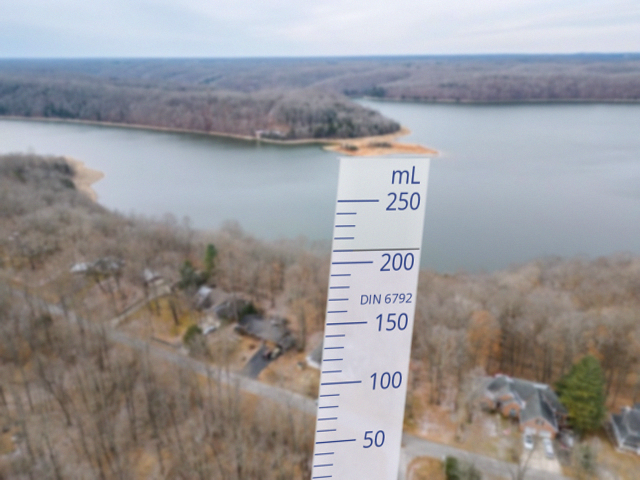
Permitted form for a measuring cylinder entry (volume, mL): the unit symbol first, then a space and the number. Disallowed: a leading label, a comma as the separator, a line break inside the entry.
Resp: mL 210
